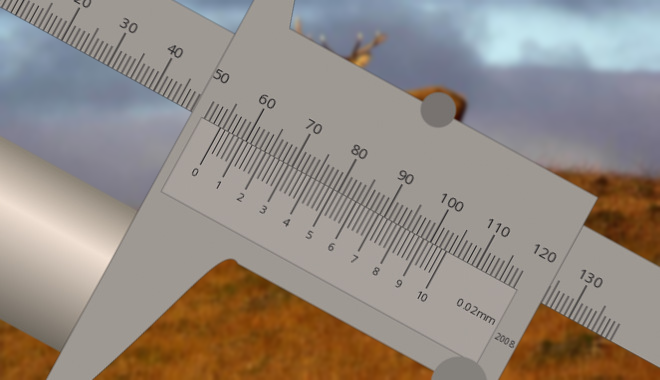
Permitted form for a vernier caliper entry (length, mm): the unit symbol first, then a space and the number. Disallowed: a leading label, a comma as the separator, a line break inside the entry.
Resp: mm 54.5
